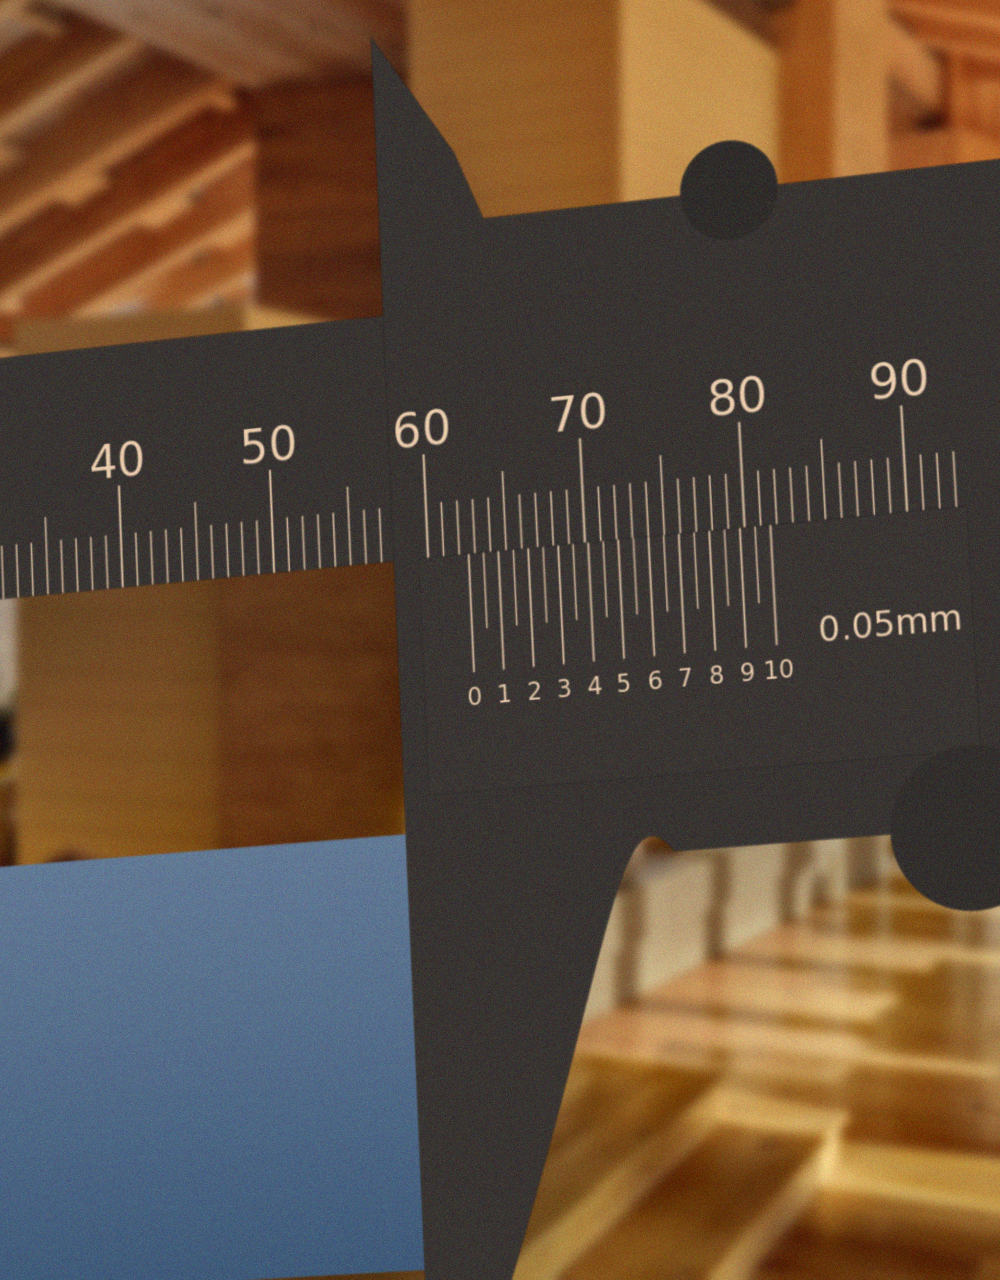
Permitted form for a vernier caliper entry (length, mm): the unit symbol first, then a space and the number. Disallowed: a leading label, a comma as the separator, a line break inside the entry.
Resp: mm 62.6
